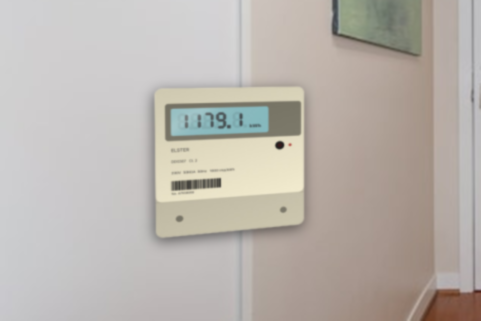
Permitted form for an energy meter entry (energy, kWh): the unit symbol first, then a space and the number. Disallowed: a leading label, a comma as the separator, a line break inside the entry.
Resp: kWh 1179.1
